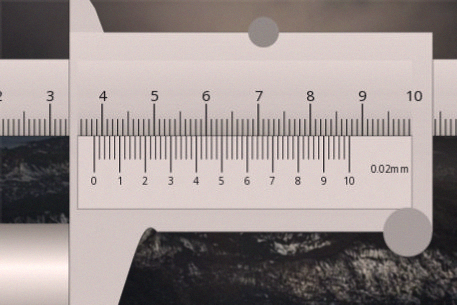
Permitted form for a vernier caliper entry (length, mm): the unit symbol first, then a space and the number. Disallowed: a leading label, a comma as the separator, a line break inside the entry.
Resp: mm 38.5
